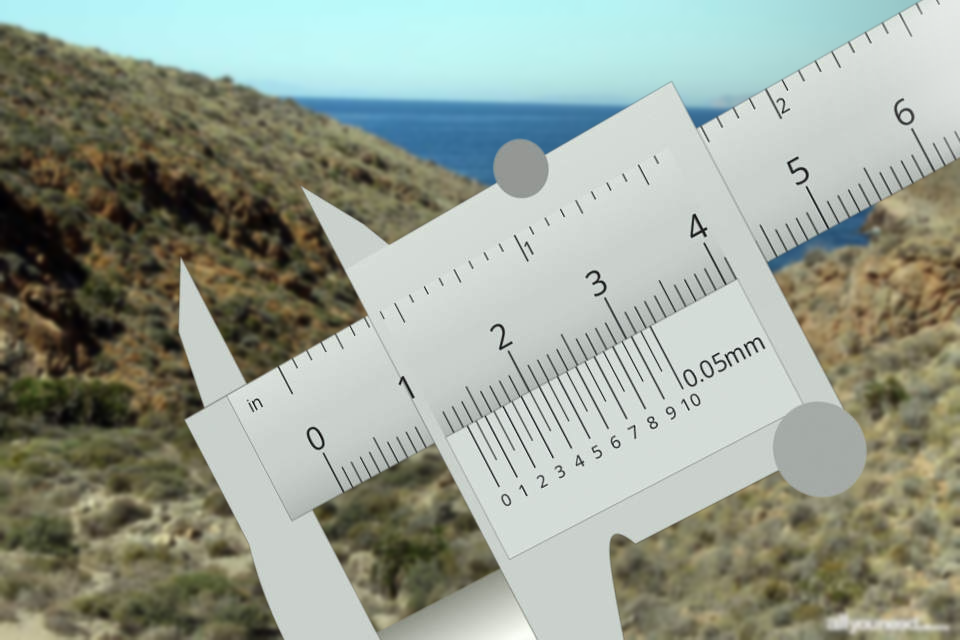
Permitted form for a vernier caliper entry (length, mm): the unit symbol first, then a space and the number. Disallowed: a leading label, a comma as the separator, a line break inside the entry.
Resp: mm 13.4
